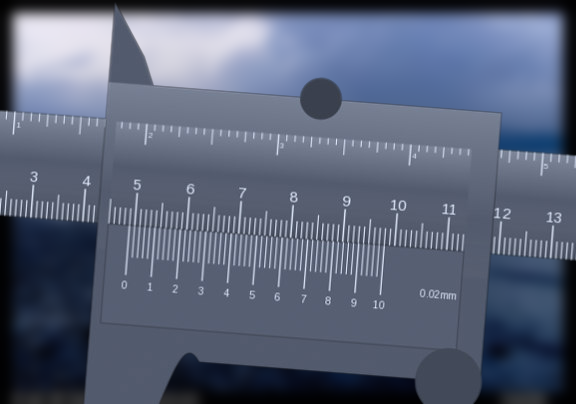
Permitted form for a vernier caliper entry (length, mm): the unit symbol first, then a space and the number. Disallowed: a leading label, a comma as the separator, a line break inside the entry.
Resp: mm 49.0
